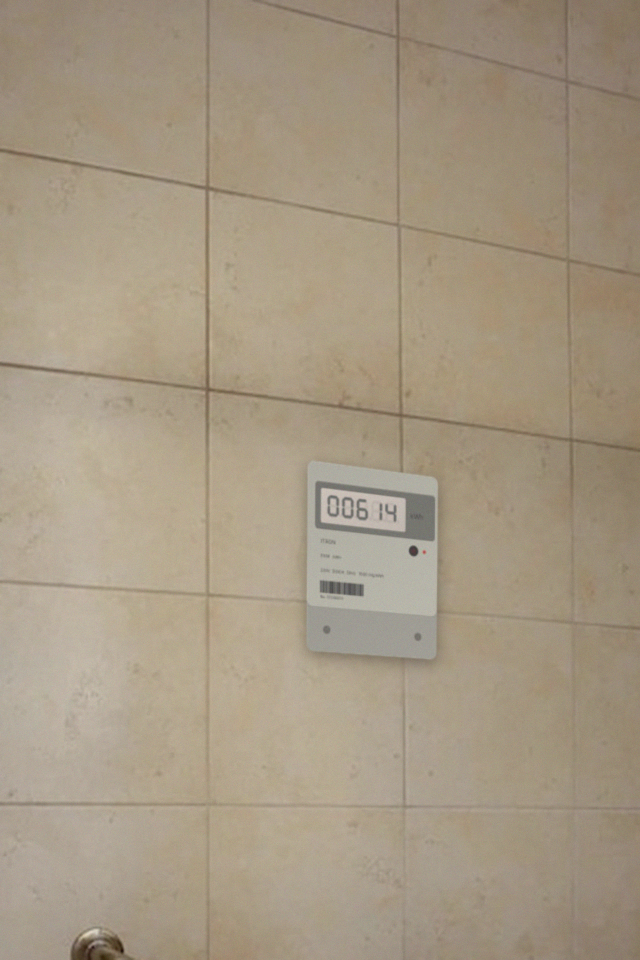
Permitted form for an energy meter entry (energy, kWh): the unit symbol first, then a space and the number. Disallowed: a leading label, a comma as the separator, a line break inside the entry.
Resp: kWh 614
